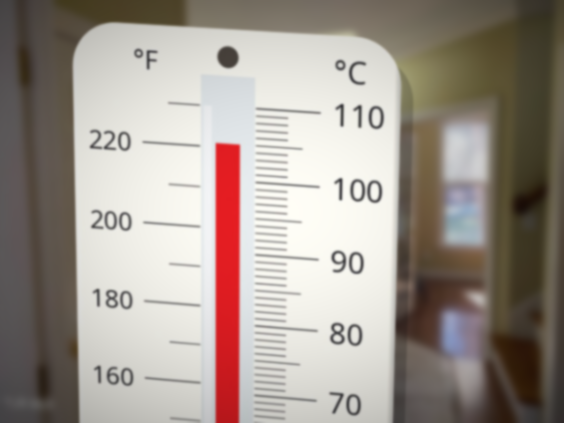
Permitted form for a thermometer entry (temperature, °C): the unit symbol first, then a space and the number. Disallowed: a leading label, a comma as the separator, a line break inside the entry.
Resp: °C 105
